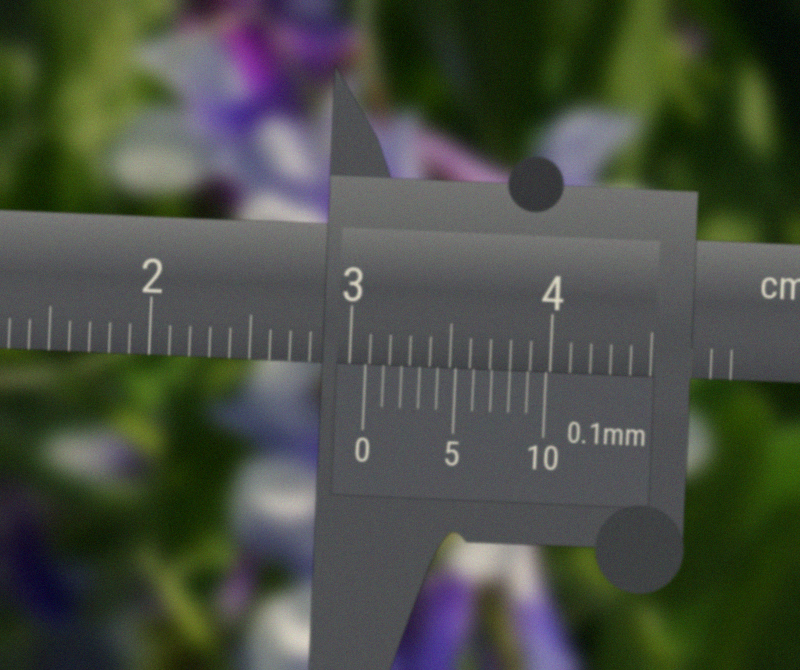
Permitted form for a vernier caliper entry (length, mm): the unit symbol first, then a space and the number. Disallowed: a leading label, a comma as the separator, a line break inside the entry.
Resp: mm 30.8
